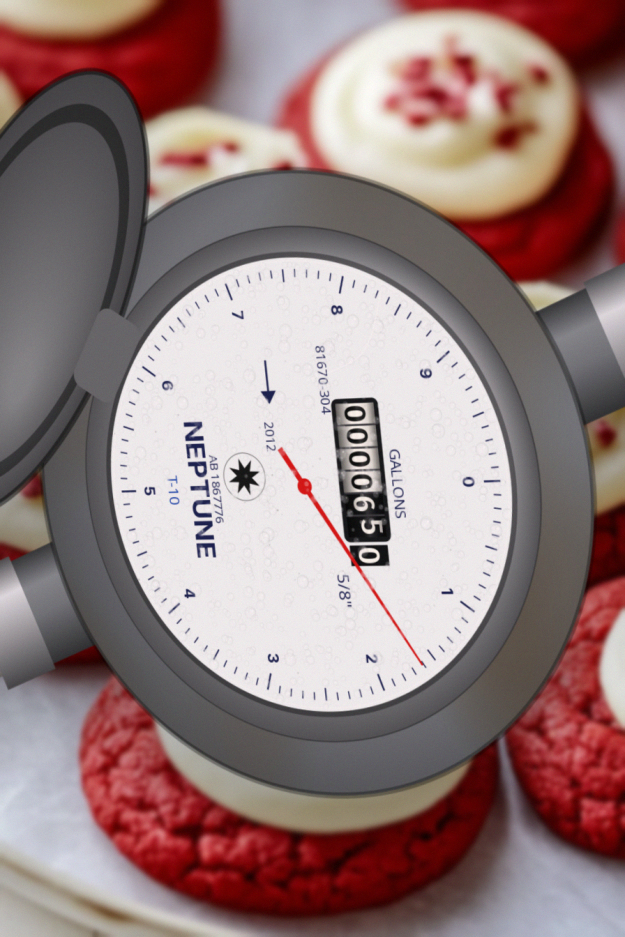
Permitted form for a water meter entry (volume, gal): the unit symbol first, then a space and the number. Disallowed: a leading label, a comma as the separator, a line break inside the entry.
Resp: gal 651.6
